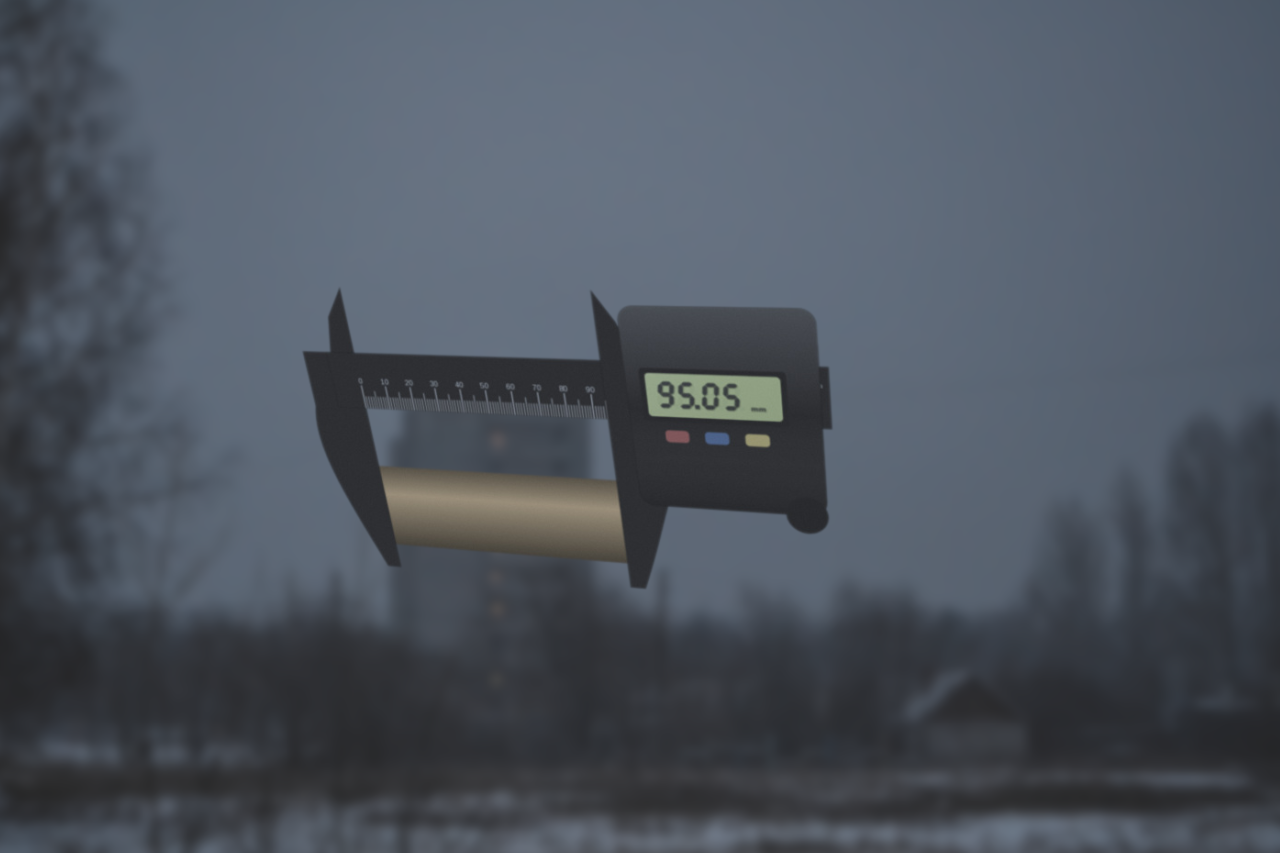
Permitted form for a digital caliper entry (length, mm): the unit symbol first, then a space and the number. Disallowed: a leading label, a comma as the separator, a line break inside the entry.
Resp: mm 95.05
